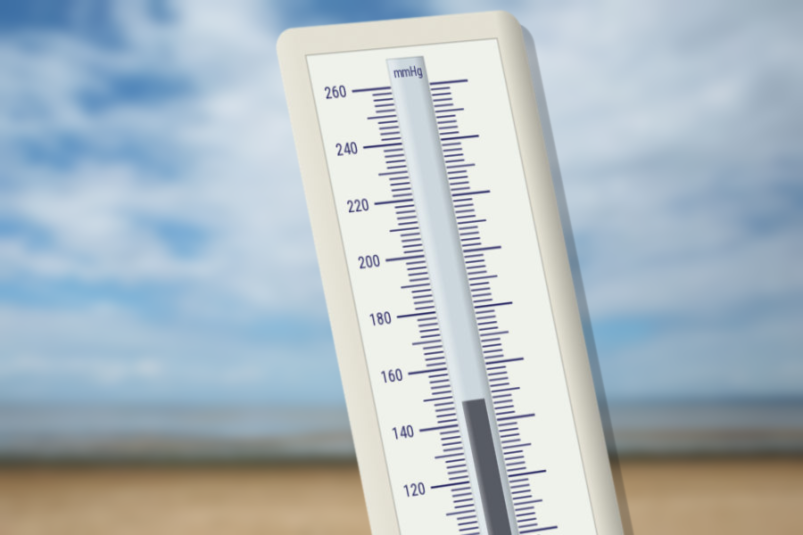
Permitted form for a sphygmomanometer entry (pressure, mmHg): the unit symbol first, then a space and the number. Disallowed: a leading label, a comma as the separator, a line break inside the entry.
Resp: mmHg 148
